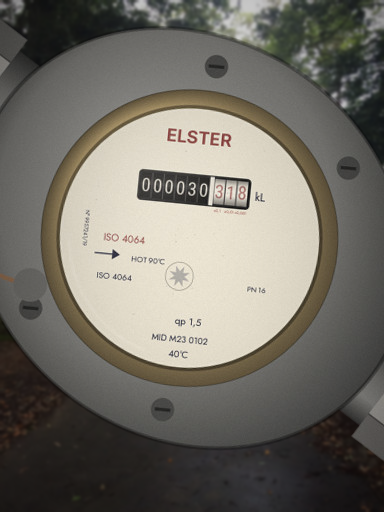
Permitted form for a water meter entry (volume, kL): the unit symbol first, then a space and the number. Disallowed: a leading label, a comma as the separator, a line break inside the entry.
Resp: kL 30.318
